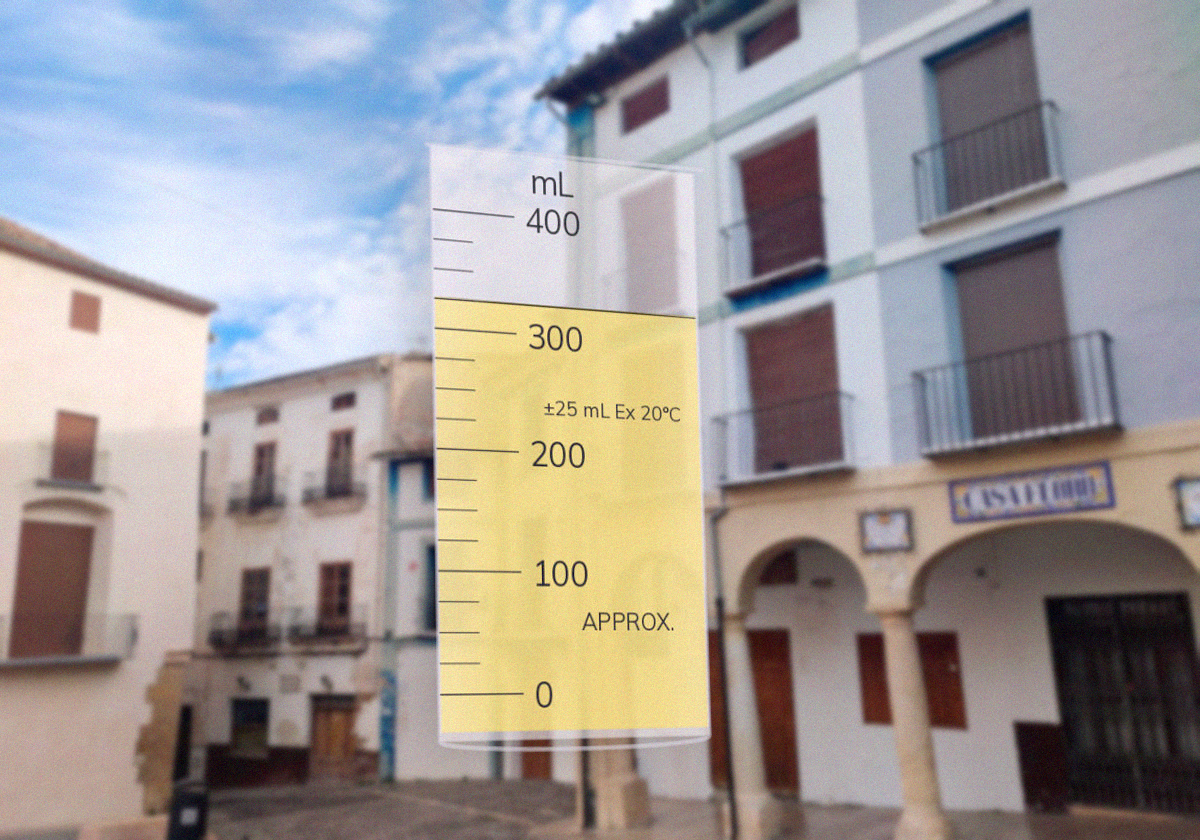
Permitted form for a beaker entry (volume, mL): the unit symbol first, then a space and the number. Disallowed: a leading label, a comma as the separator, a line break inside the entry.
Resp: mL 325
